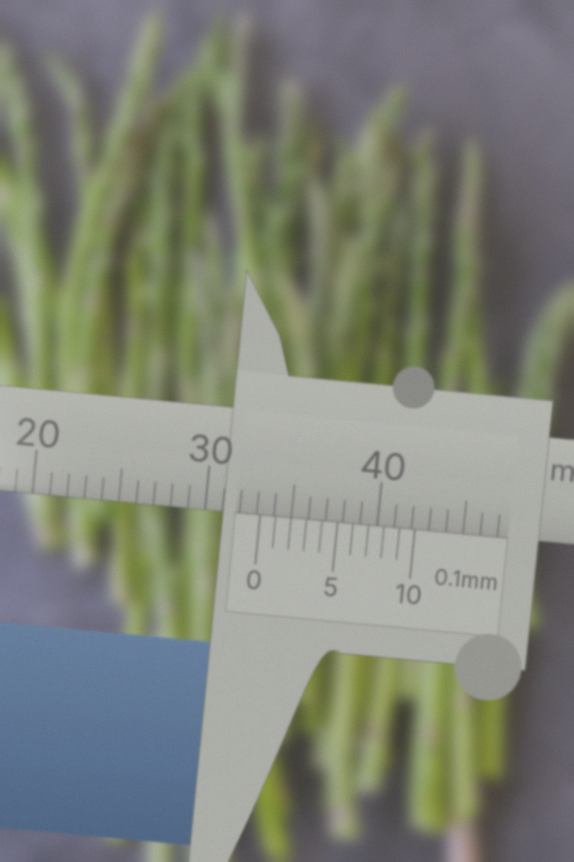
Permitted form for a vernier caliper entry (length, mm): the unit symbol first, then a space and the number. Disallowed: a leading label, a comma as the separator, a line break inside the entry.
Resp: mm 33.2
